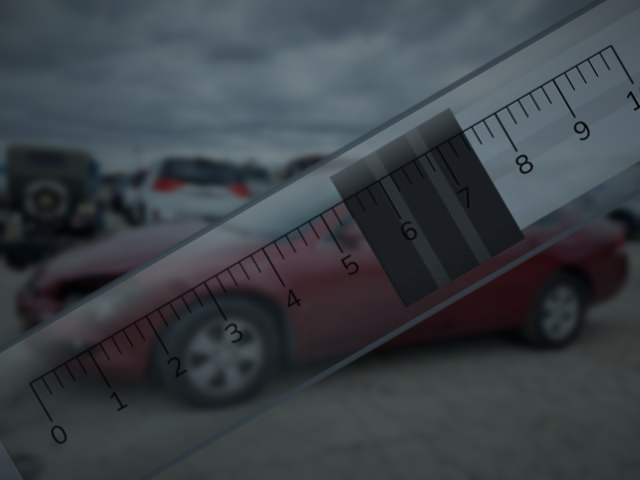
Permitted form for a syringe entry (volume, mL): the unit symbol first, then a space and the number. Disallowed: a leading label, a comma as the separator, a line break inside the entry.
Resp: mL 5.4
